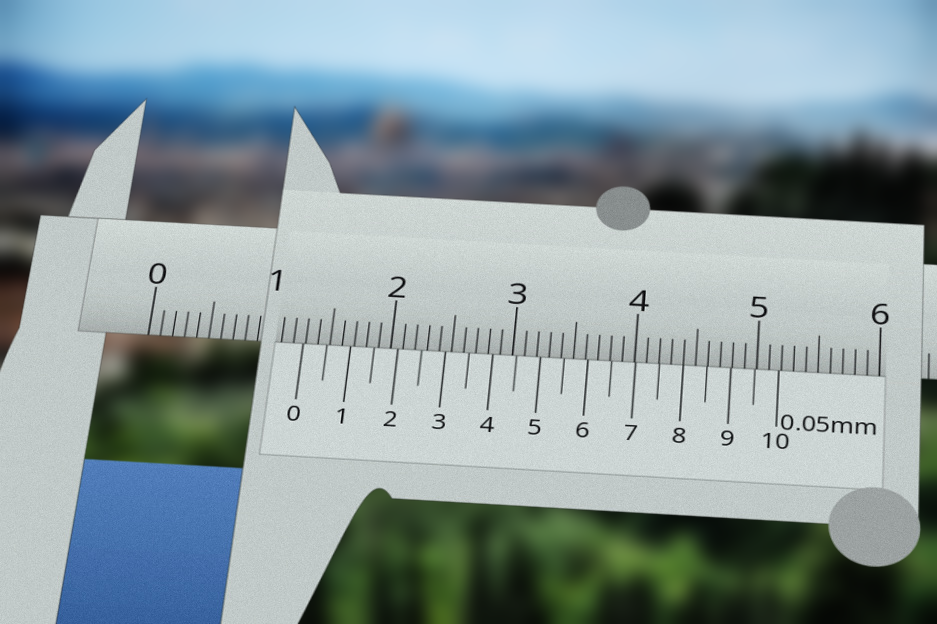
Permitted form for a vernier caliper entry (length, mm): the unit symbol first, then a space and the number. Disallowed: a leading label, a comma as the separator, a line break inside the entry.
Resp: mm 12.8
